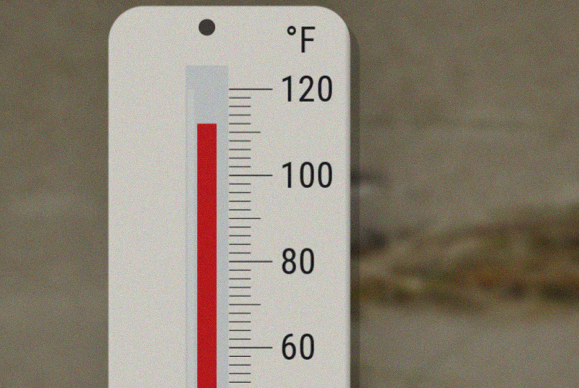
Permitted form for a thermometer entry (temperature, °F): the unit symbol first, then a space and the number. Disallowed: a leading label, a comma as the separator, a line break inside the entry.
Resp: °F 112
